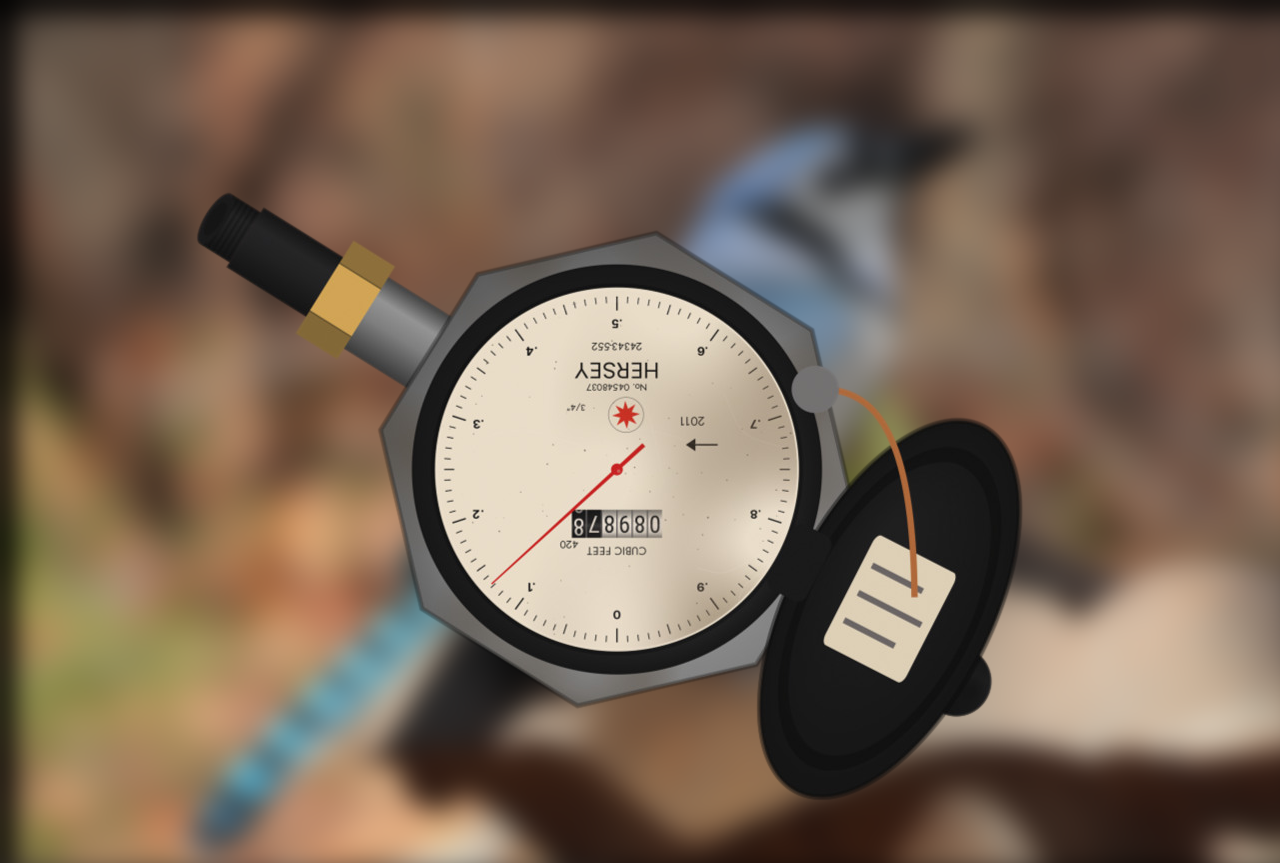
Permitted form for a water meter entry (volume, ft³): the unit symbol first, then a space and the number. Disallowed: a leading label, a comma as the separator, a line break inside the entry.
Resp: ft³ 89878.13
